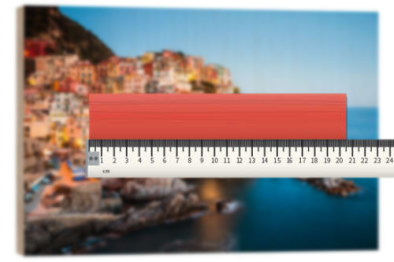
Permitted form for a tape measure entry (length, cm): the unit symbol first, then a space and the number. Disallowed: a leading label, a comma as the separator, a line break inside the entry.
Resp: cm 20.5
